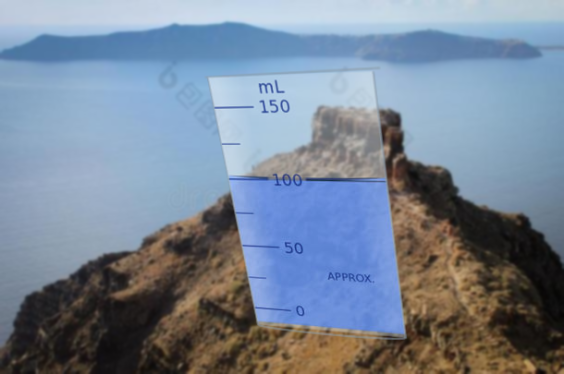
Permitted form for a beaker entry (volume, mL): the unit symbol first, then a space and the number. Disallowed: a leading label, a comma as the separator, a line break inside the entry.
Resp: mL 100
